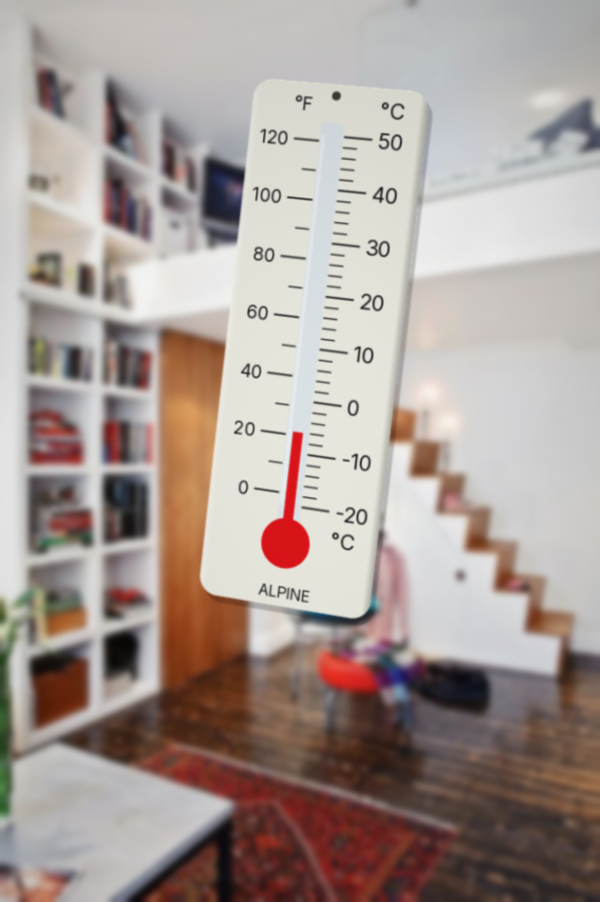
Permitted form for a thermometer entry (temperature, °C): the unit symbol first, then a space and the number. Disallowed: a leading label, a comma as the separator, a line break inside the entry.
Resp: °C -6
